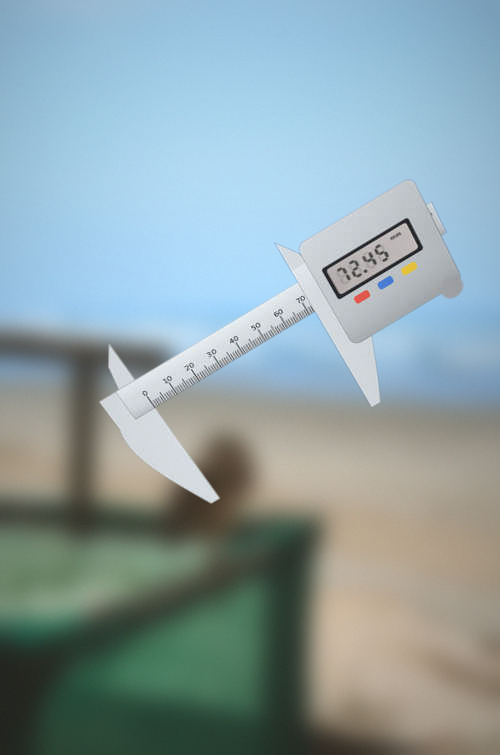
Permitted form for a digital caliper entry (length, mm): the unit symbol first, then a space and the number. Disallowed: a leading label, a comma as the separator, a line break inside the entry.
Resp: mm 72.45
